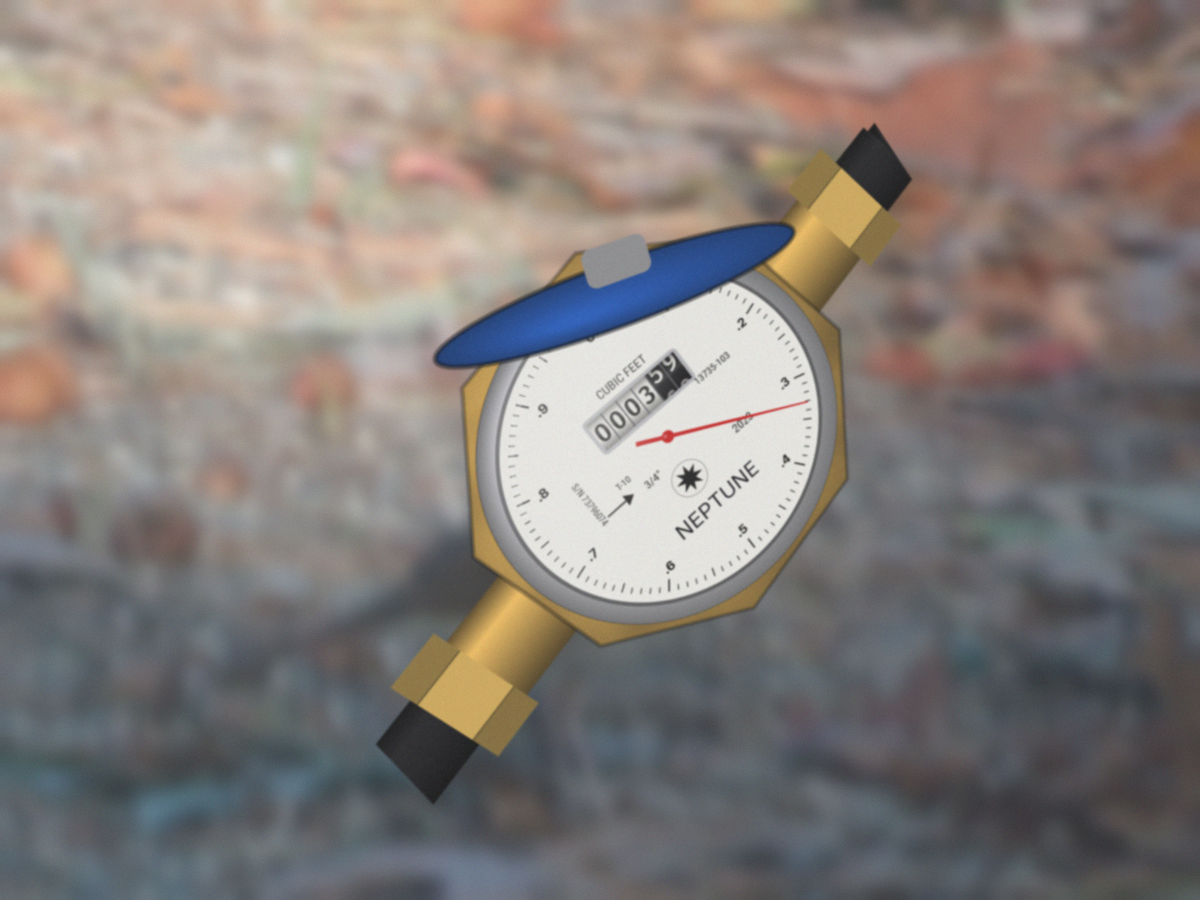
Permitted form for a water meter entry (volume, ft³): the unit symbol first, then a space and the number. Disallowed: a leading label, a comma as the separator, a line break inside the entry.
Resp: ft³ 359.33
